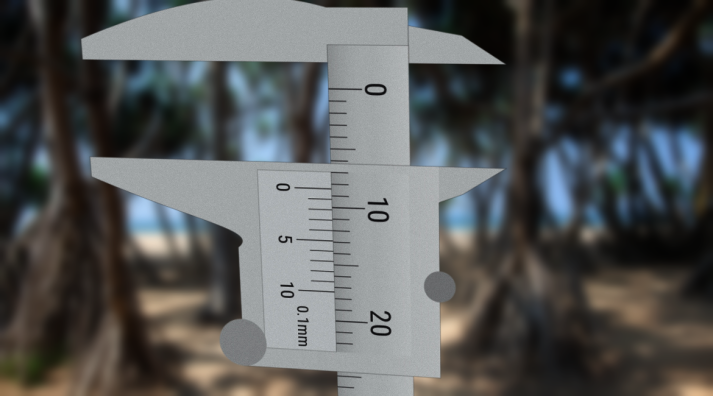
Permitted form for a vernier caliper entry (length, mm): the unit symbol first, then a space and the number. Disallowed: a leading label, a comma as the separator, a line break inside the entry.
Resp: mm 8.4
